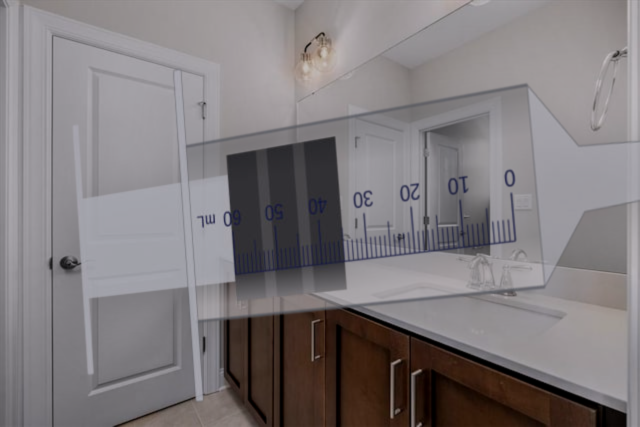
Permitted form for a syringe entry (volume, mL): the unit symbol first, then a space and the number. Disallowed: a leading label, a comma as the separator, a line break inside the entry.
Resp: mL 35
